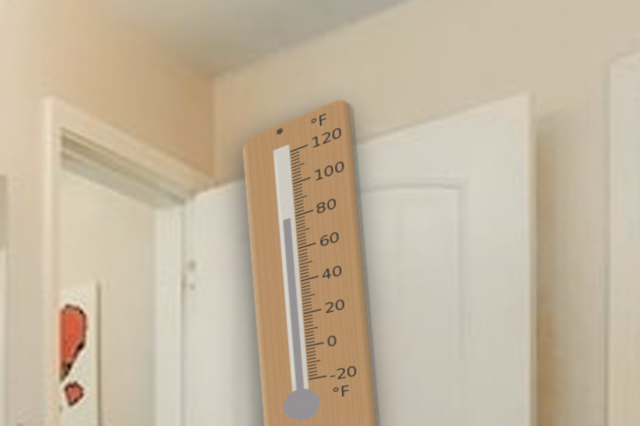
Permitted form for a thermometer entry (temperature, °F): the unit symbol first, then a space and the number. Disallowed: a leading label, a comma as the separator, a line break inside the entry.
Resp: °F 80
